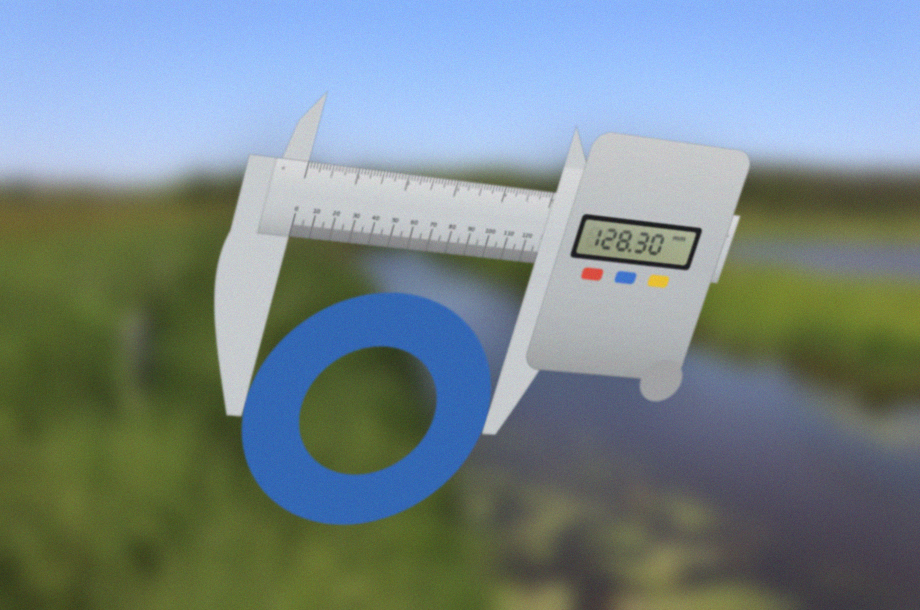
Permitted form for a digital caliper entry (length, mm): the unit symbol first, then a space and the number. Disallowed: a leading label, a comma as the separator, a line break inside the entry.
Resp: mm 128.30
